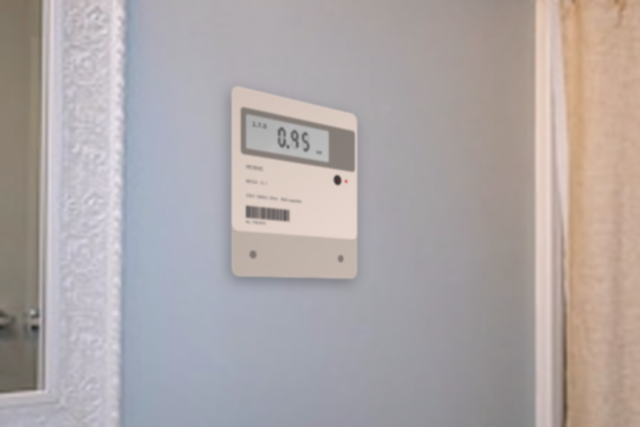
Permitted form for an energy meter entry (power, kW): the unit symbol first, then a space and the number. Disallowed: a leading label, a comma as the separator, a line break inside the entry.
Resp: kW 0.95
